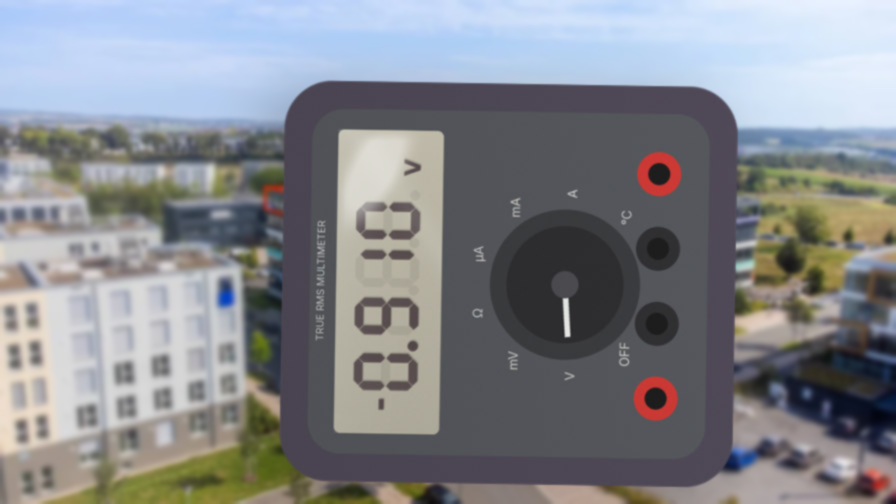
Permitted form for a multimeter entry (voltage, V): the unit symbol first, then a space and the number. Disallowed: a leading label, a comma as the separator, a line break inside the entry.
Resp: V -0.910
